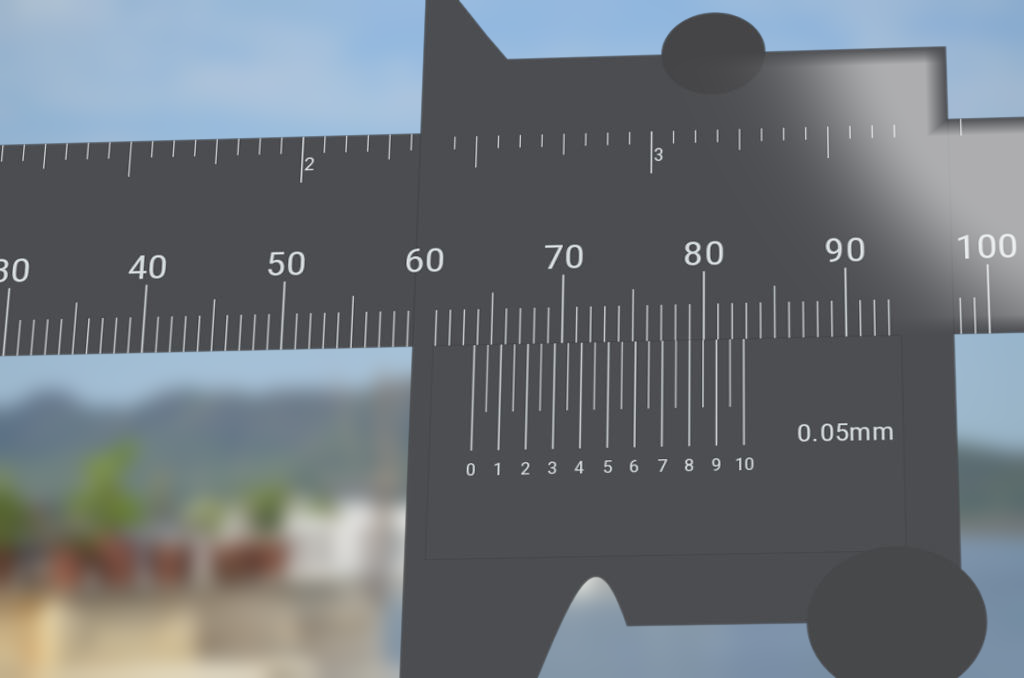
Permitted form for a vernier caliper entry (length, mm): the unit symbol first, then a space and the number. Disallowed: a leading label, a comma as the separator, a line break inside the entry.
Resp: mm 63.8
